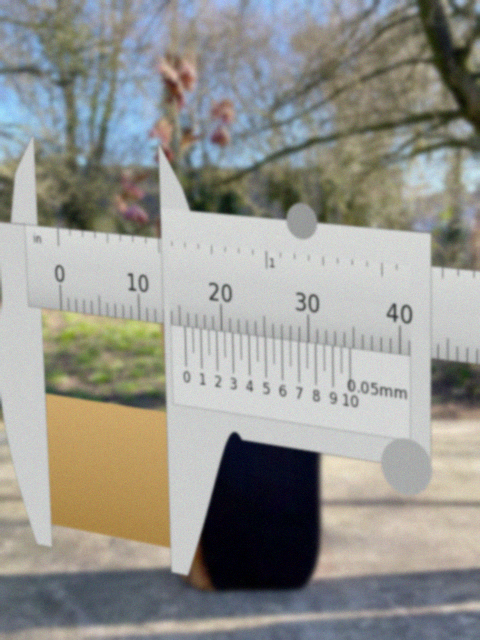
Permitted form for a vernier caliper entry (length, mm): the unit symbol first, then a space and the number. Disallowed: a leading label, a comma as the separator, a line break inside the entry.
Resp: mm 15.6
